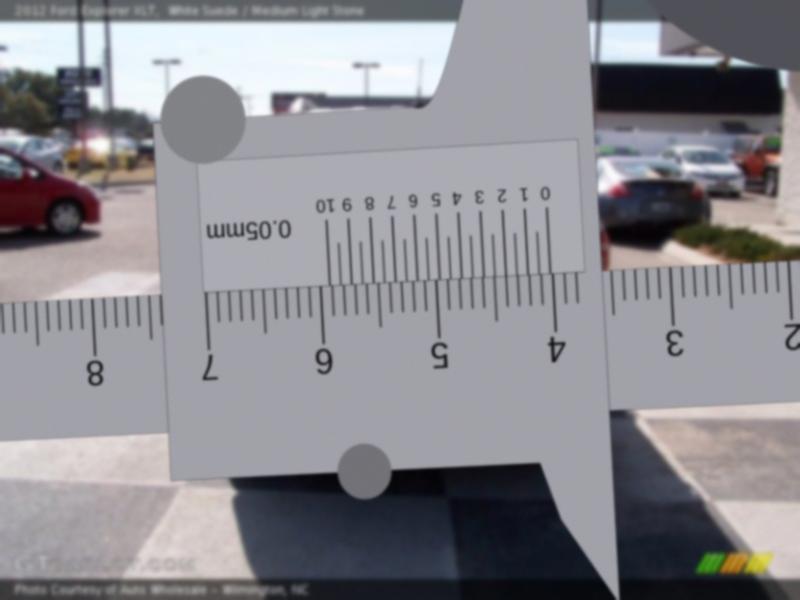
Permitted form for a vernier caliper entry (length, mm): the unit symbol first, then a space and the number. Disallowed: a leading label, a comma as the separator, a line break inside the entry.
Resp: mm 40.2
